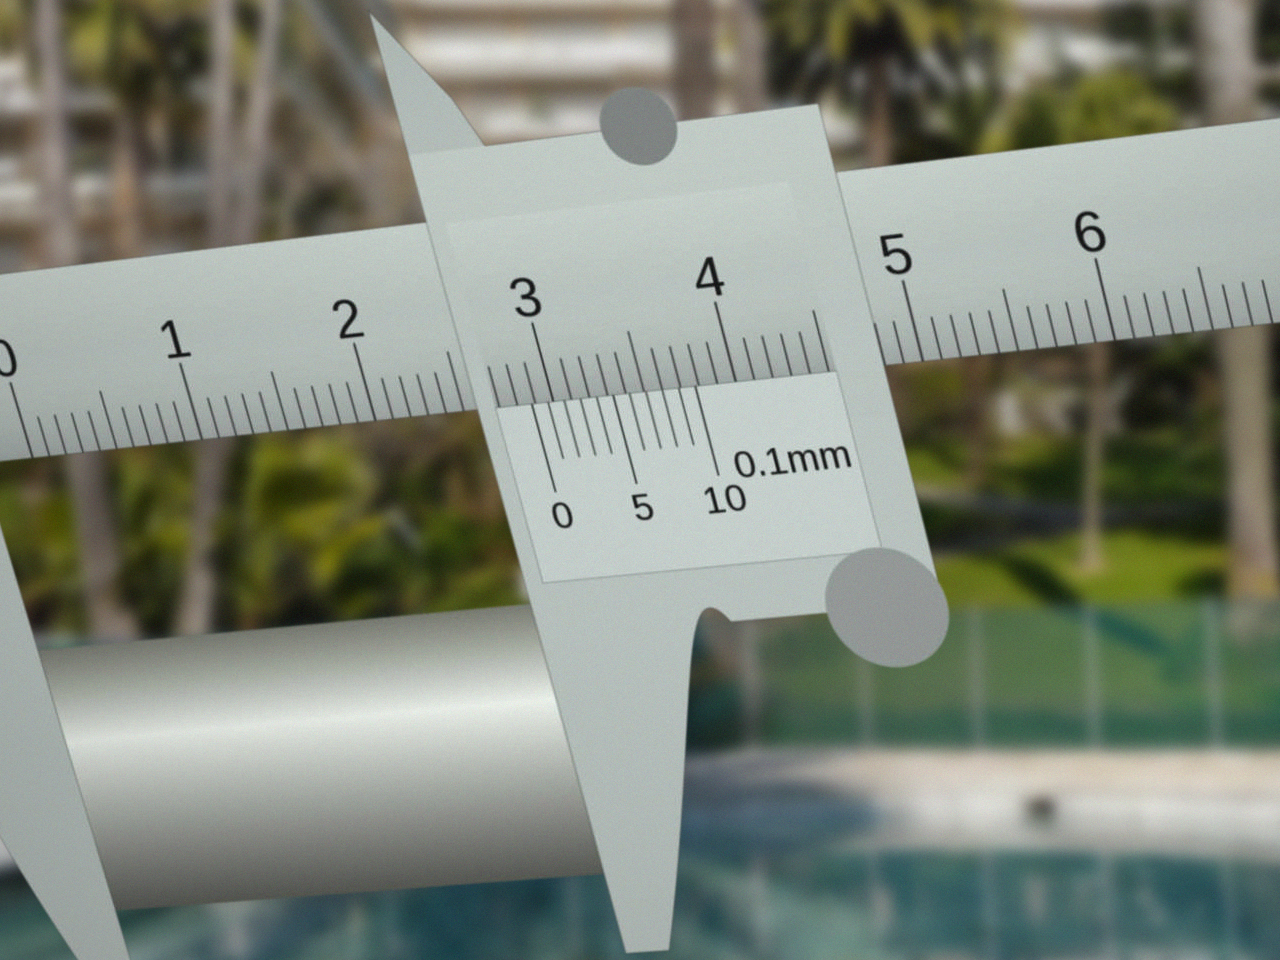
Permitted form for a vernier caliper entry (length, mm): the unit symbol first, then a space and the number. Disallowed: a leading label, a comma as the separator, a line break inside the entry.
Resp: mm 28.8
